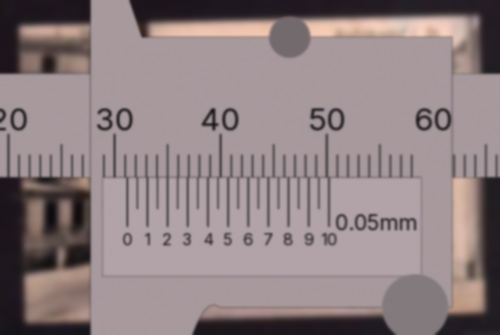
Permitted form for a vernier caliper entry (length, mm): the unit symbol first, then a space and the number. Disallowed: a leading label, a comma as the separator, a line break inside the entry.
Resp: mm 31.2
